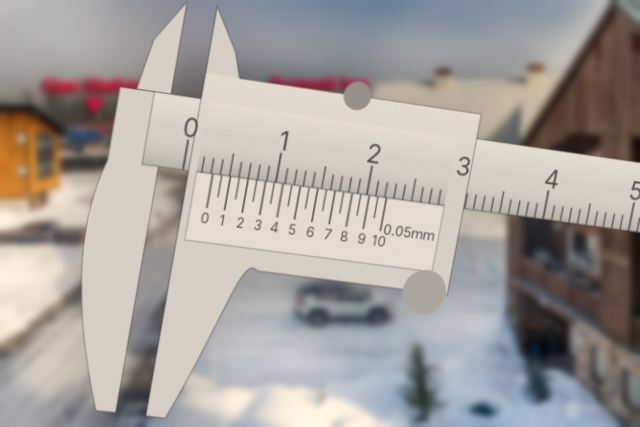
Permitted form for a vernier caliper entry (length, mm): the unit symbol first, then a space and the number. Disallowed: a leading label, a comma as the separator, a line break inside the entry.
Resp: mm 3.2
